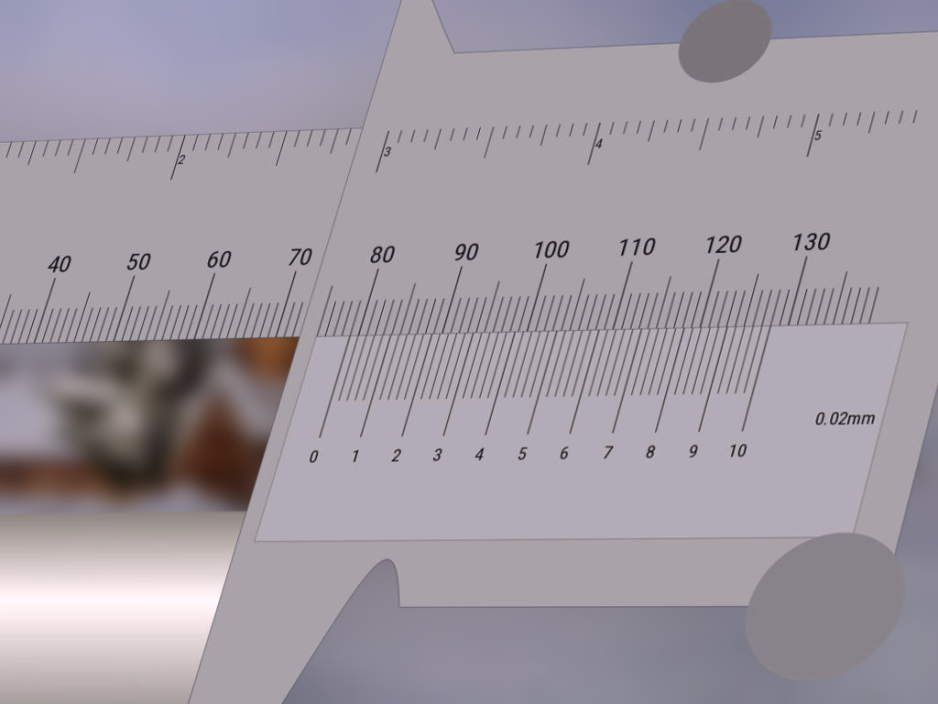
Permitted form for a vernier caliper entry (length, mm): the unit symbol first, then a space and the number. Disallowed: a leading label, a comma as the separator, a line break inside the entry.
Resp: mm 79.0
